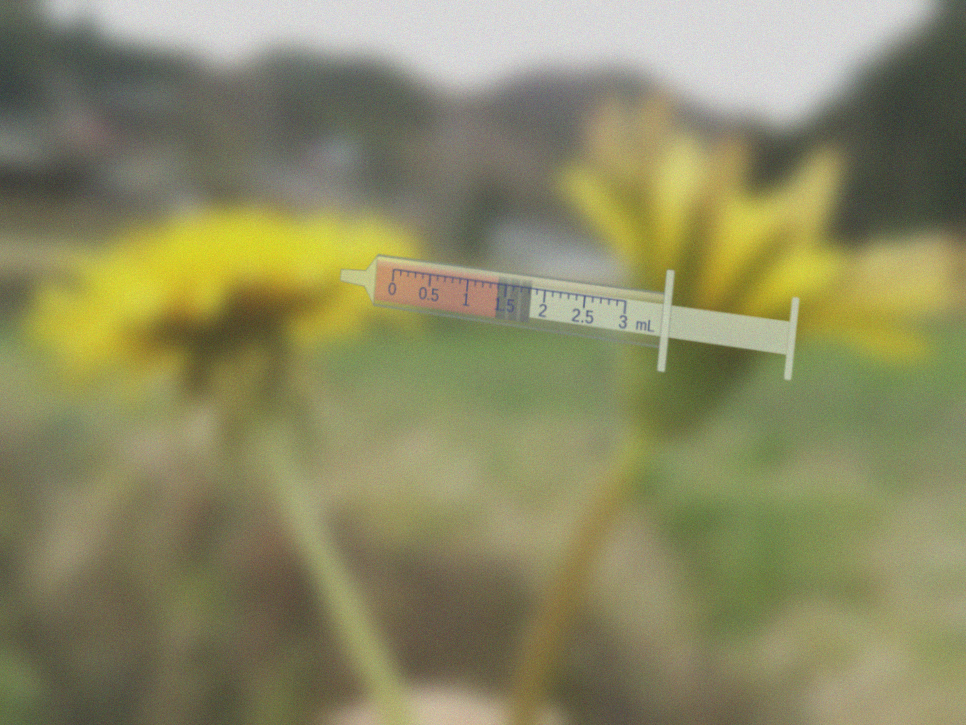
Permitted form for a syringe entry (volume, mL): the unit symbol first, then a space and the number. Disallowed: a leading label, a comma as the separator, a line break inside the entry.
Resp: mL 1.4
